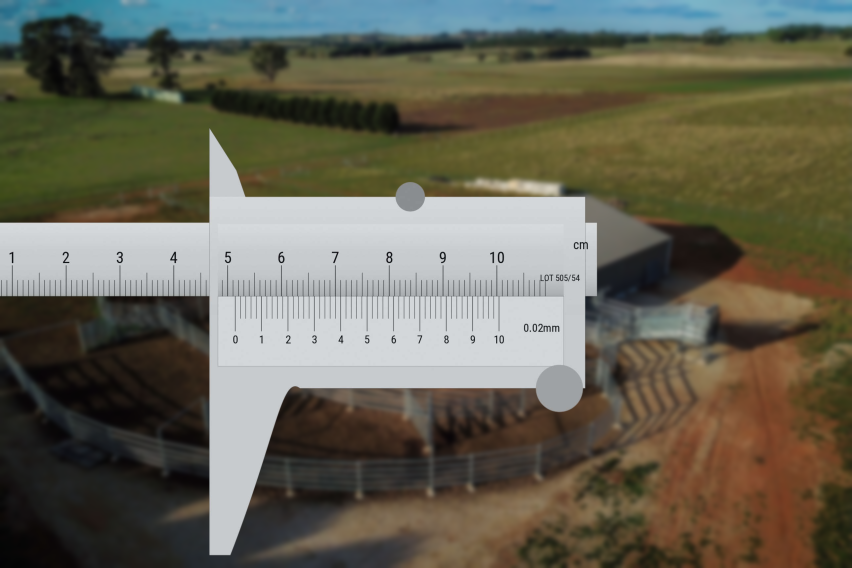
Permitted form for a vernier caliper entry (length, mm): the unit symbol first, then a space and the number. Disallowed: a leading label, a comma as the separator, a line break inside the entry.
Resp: mm 51.4
